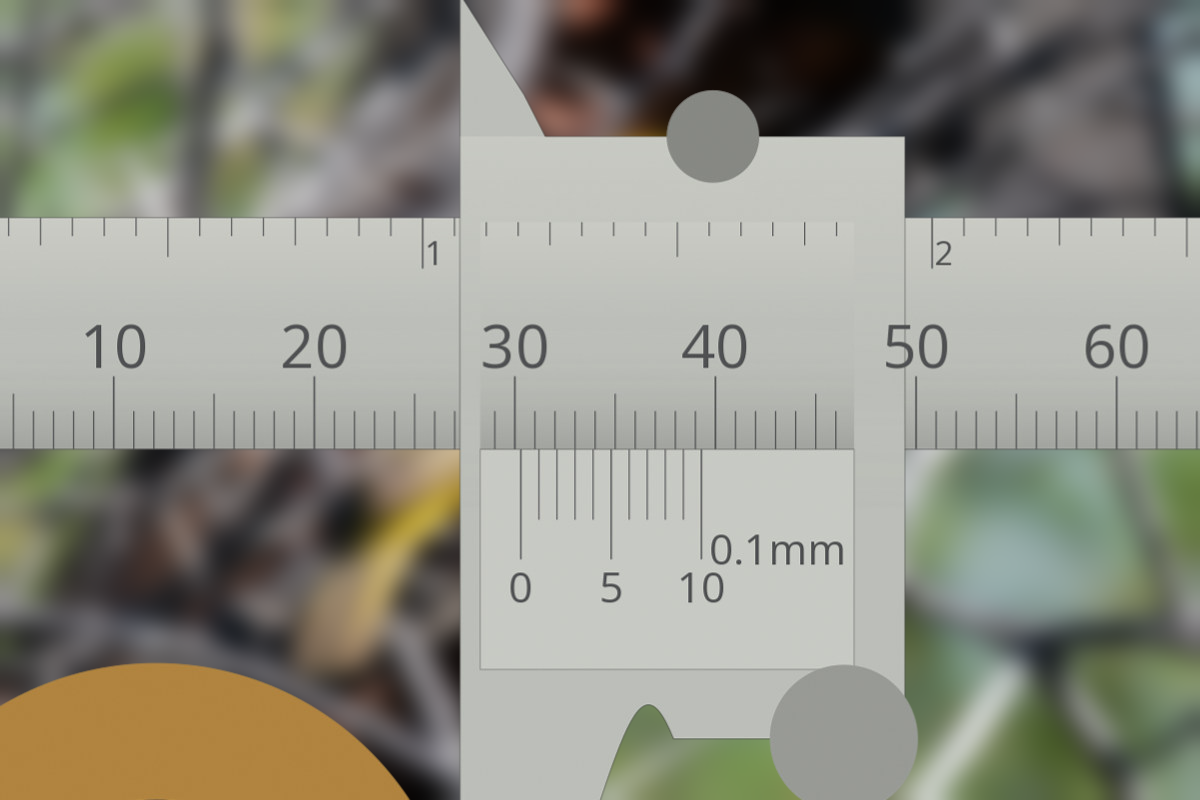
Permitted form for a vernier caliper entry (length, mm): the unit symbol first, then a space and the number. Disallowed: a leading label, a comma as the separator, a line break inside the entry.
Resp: mm 30.3
